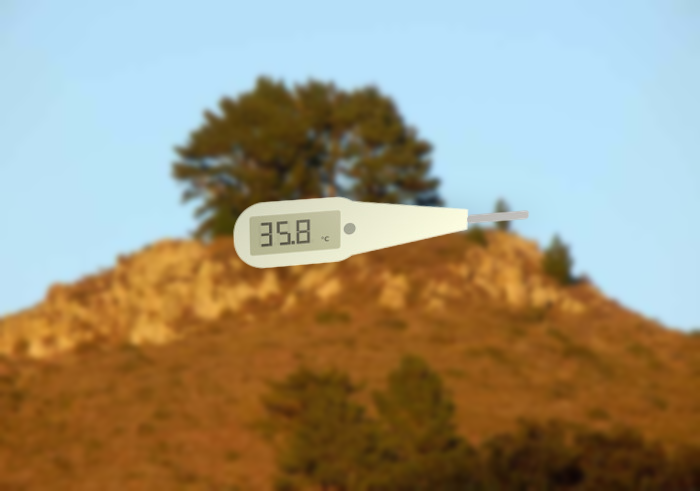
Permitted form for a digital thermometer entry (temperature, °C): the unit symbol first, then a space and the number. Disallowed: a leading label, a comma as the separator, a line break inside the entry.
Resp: °C 35.8
